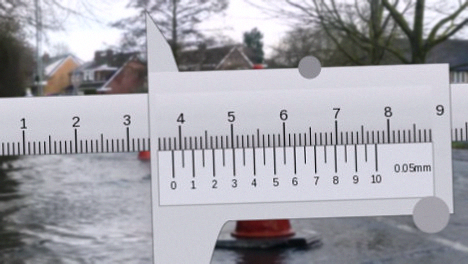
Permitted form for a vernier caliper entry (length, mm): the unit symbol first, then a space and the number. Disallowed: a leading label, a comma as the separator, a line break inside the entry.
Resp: mm 38.5
